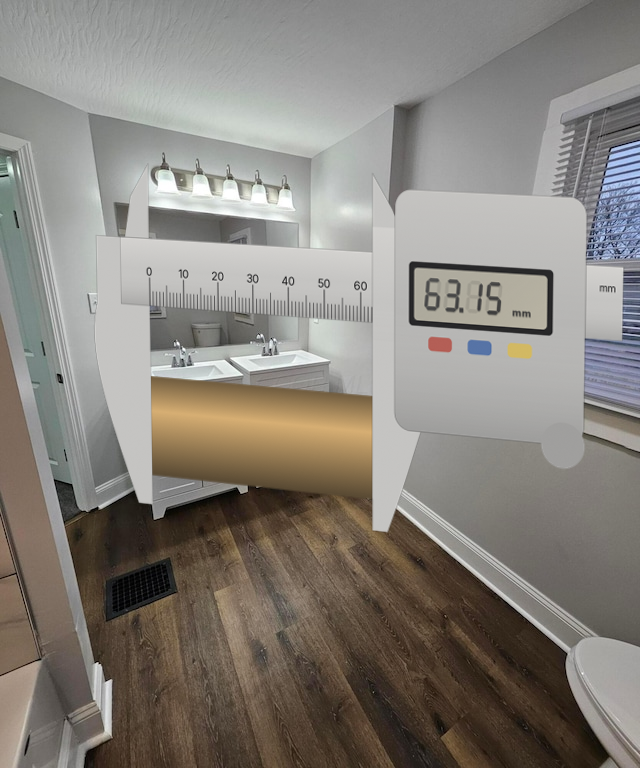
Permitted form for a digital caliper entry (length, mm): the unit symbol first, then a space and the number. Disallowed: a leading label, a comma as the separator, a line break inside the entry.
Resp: mm 63.15
